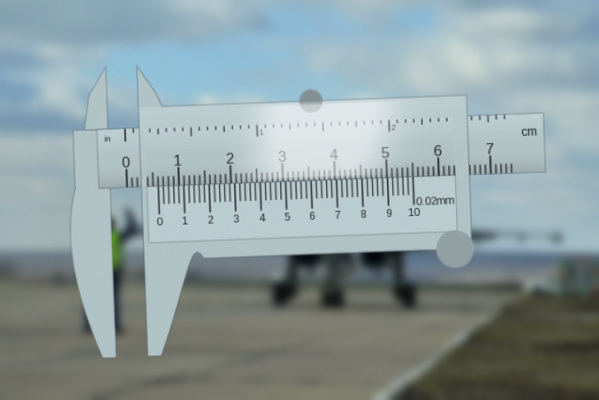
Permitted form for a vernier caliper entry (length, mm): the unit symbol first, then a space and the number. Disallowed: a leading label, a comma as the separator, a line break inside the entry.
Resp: mm 6.0
